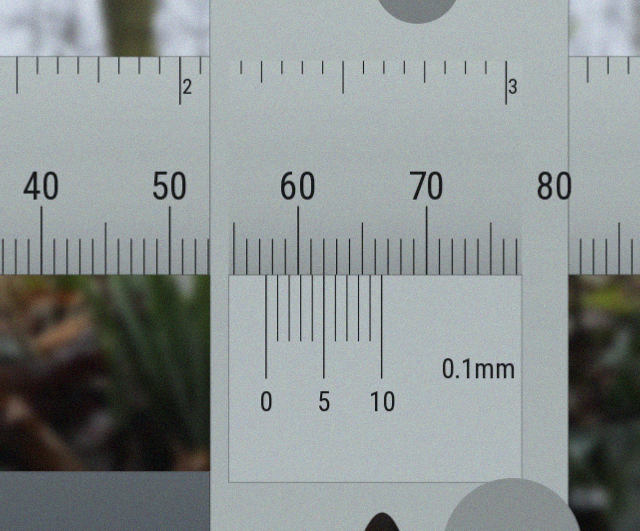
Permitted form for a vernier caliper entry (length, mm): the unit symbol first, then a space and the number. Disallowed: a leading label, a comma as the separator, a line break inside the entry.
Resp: mm 57.5
